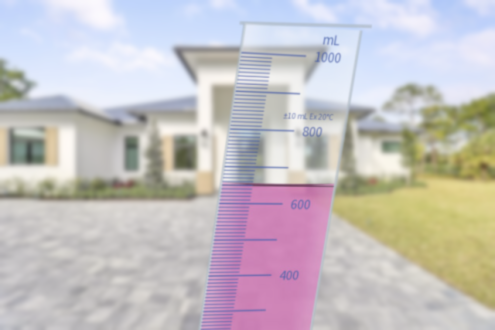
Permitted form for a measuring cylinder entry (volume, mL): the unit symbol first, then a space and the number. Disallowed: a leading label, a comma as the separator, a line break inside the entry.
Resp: mL 650
